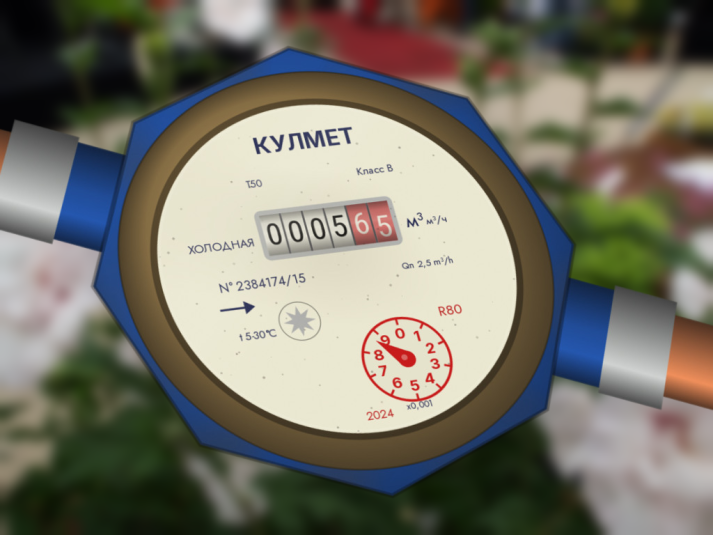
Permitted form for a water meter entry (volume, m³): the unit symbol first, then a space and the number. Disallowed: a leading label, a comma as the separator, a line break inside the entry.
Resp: m³ 5.648
